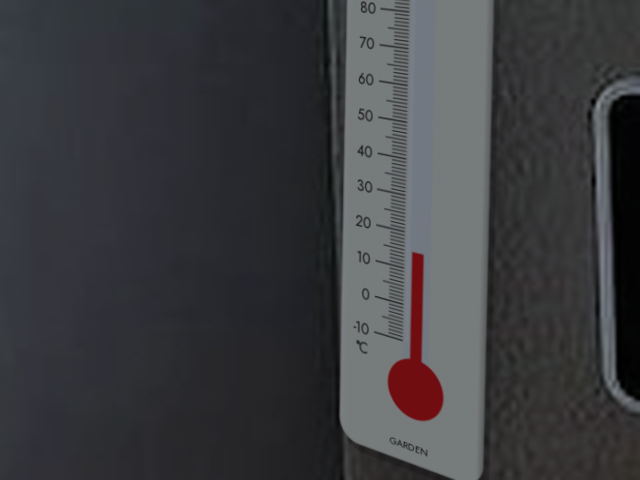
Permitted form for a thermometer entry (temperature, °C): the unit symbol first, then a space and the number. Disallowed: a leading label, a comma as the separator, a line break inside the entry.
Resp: °C 15
